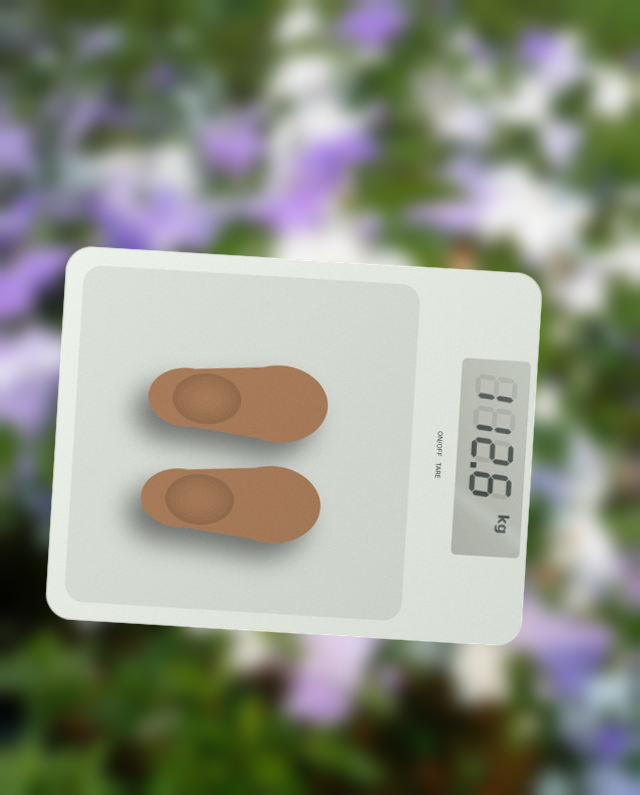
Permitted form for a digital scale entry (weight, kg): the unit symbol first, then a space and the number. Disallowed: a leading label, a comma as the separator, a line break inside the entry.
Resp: kg 112.6
